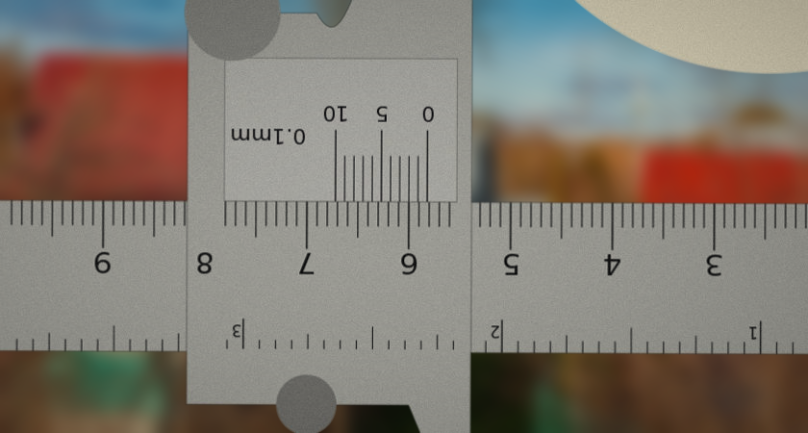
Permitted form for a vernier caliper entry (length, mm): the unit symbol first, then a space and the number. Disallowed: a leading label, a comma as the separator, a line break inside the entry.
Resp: mm 58.2
